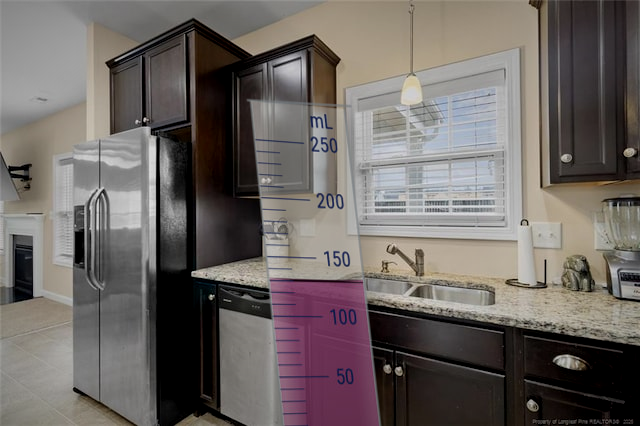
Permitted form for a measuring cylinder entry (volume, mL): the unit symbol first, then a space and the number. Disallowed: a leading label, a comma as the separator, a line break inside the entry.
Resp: mL 130
